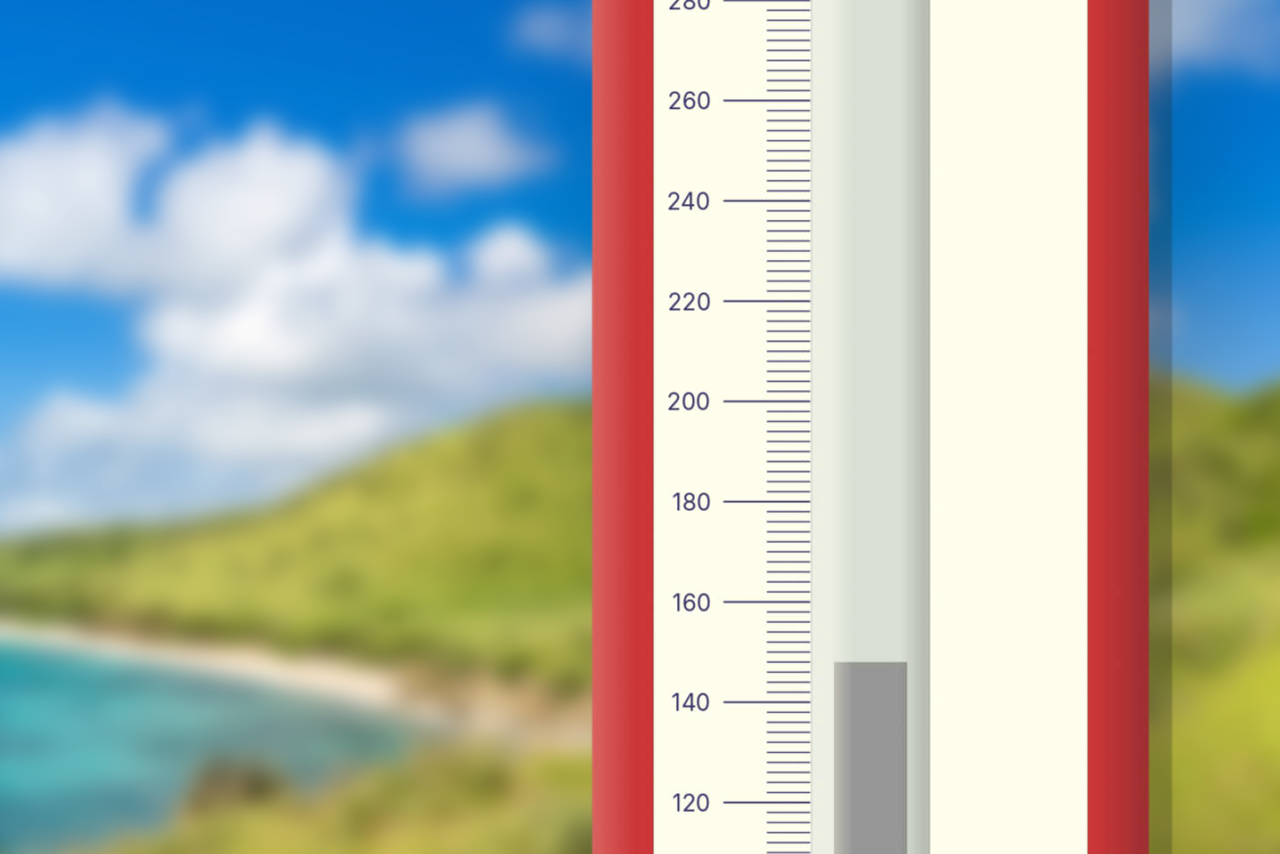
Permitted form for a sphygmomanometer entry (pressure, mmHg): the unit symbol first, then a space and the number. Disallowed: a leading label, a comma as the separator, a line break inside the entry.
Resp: mmHg 148
